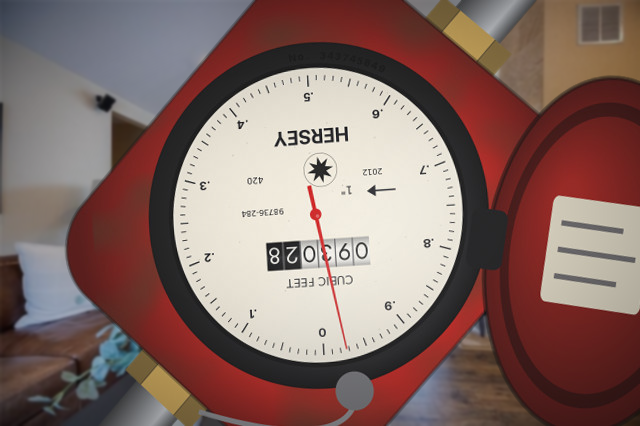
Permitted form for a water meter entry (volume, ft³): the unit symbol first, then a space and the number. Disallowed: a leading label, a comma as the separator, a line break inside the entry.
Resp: ft³ 93027.97
